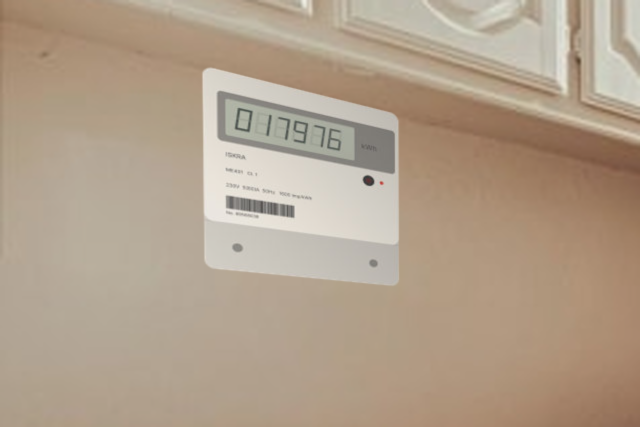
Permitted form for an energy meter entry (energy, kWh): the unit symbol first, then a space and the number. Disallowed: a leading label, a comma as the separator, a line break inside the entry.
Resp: kWh 17976
